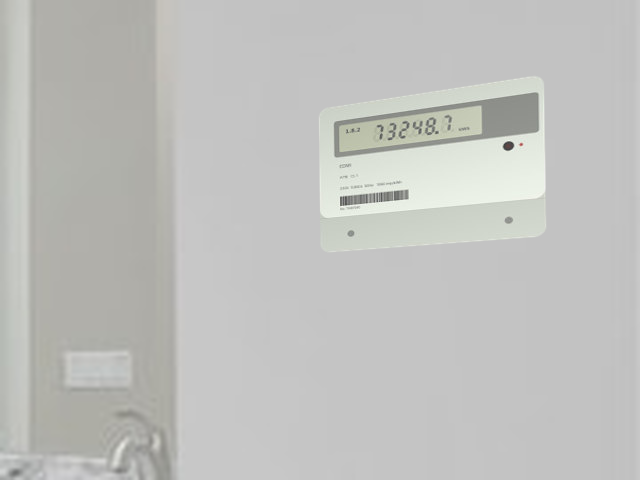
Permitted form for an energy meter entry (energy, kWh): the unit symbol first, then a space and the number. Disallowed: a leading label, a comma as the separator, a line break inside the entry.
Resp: kWh 73248.7
